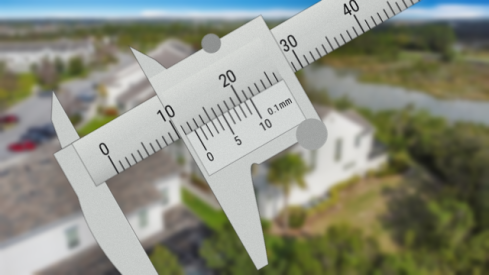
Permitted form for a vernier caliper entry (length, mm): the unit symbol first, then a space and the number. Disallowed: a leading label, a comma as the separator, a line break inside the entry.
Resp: mm 12.4
